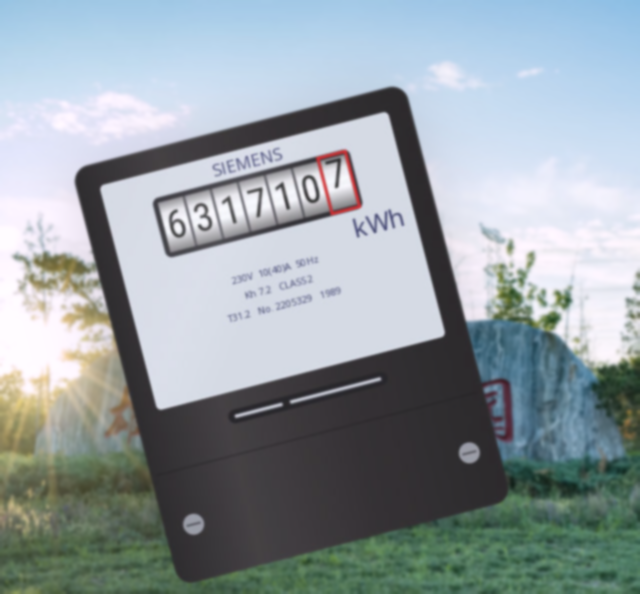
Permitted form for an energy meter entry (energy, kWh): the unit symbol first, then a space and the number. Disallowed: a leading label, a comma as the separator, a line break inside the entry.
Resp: kWh 631710.7
